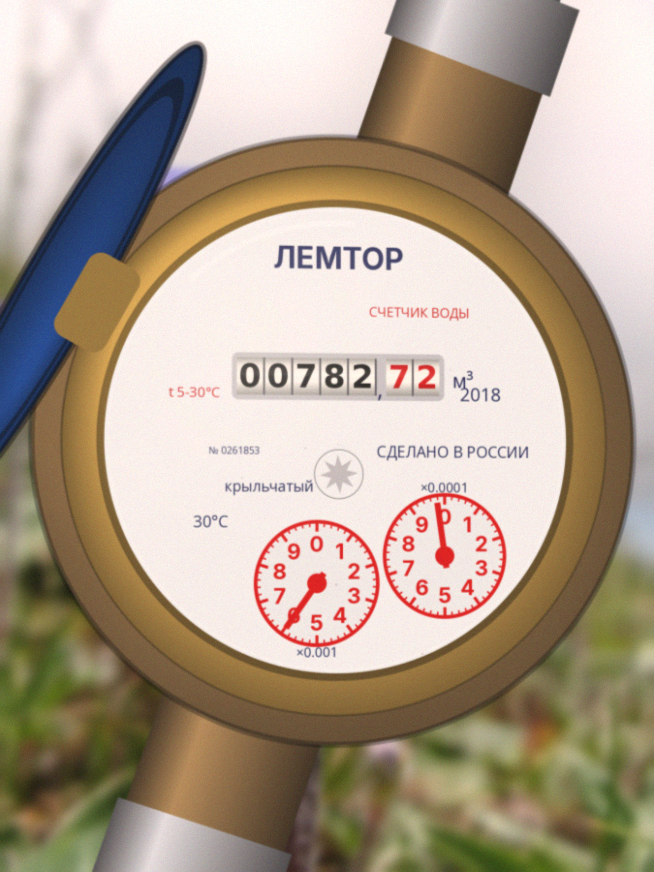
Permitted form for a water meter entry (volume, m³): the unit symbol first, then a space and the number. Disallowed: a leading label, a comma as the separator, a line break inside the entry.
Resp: m³ 782.7259
